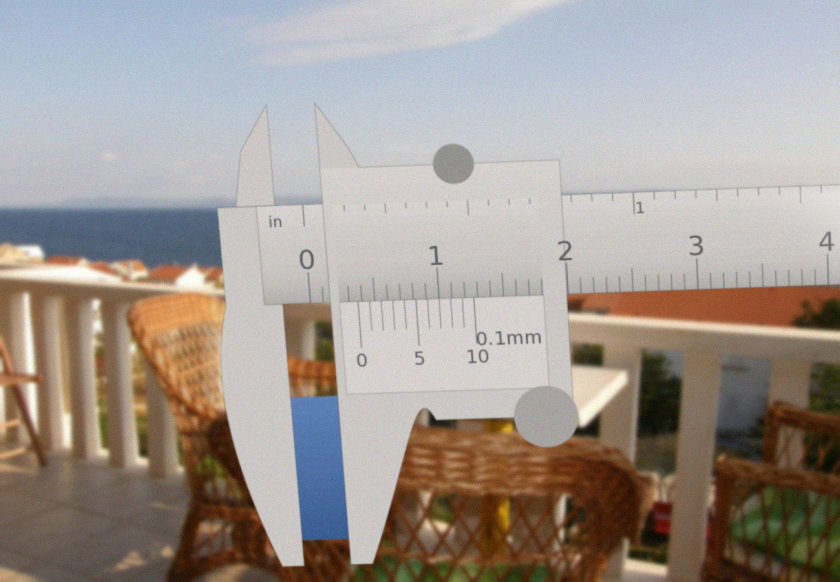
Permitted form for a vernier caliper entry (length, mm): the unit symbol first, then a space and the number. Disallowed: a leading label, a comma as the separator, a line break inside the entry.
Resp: mm 3.7
